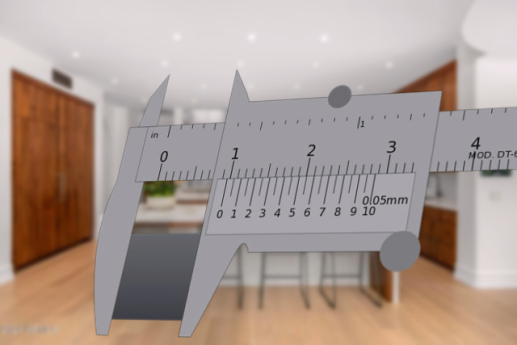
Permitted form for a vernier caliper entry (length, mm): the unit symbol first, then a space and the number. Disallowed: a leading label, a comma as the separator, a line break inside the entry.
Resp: mm 9.6
